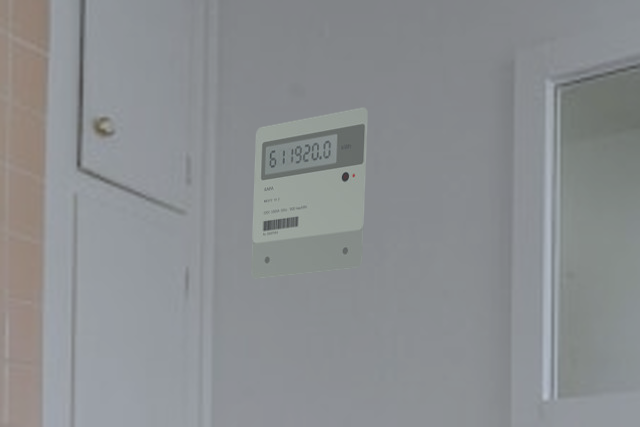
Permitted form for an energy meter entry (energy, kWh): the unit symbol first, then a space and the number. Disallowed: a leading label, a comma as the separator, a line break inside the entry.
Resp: kWh 611920.0
